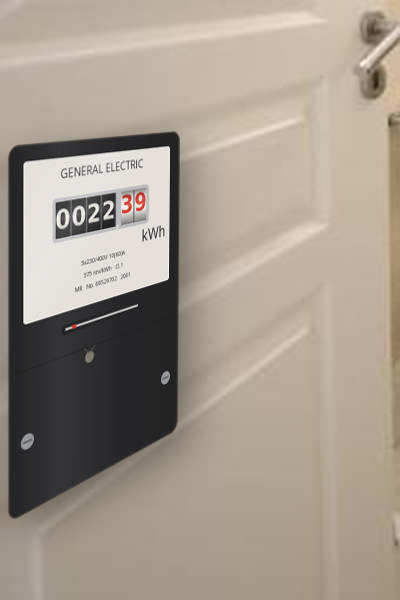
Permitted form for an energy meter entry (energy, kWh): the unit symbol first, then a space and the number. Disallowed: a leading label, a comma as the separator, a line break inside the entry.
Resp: kWh 22.39
